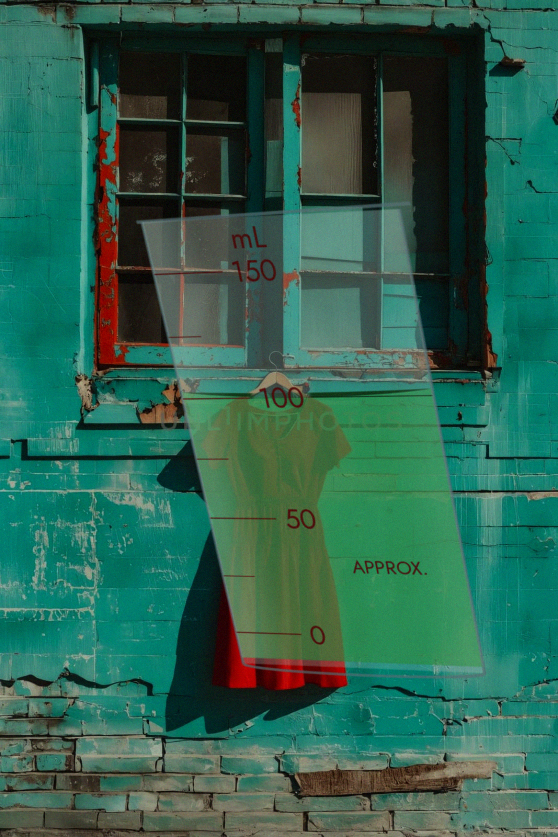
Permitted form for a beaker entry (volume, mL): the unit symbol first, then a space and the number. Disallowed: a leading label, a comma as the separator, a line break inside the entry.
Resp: mL 100
